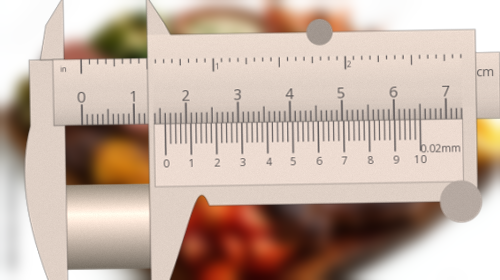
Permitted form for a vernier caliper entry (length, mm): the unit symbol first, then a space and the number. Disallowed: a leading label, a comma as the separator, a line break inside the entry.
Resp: mm 16.0
